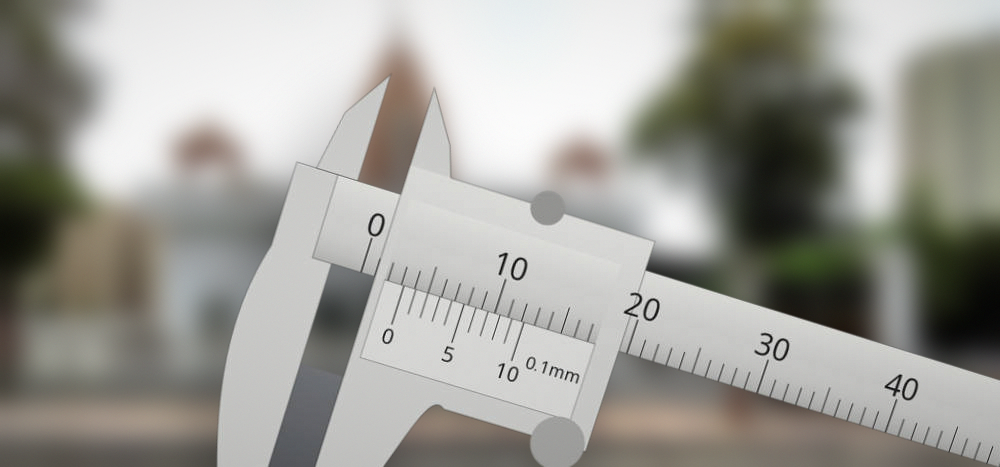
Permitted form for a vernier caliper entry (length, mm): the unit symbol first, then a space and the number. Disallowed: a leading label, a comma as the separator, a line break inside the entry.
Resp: mm 3.2
